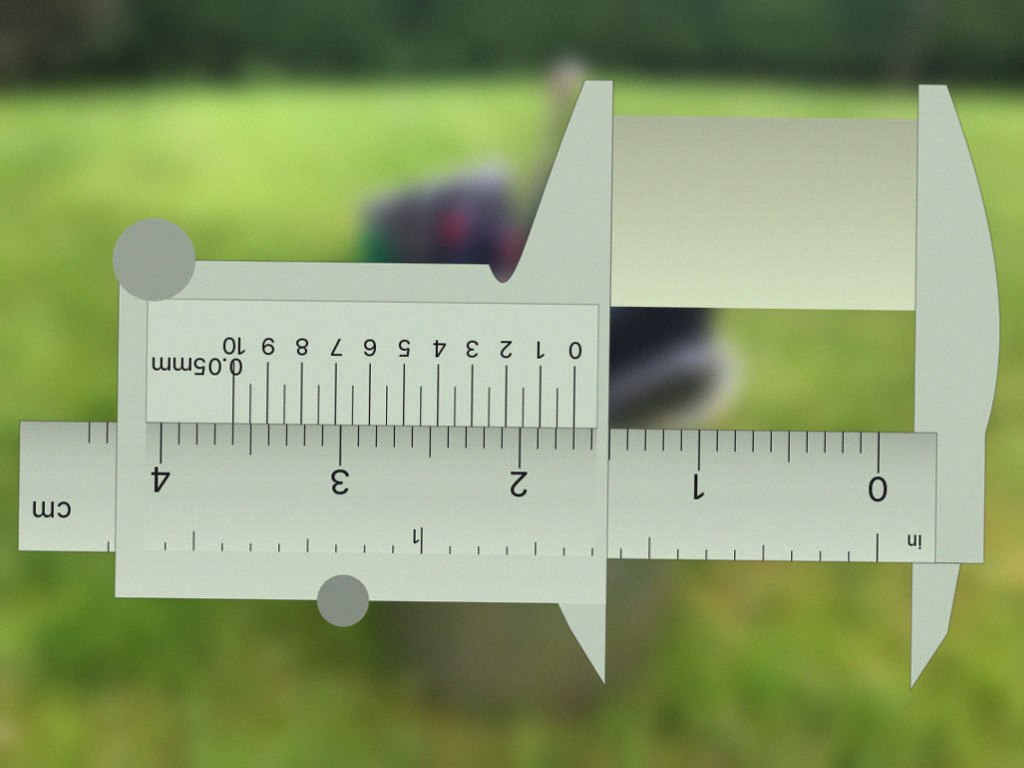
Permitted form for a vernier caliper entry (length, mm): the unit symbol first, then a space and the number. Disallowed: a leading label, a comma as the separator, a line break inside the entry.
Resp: mm 17.0
